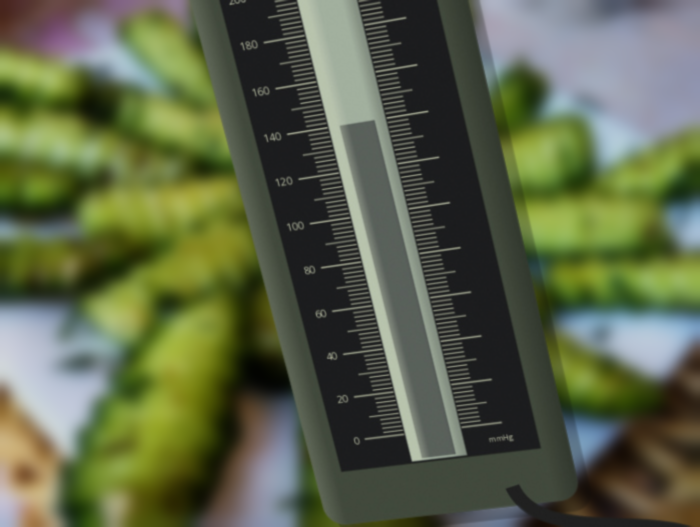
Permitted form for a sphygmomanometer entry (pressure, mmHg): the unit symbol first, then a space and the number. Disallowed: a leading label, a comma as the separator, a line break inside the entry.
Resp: mmHg 140
